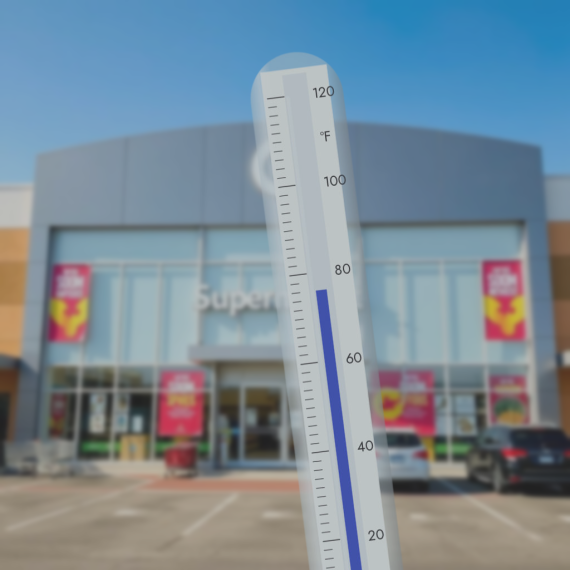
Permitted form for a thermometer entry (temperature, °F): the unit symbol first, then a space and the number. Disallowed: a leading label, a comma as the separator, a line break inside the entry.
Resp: °F 76
